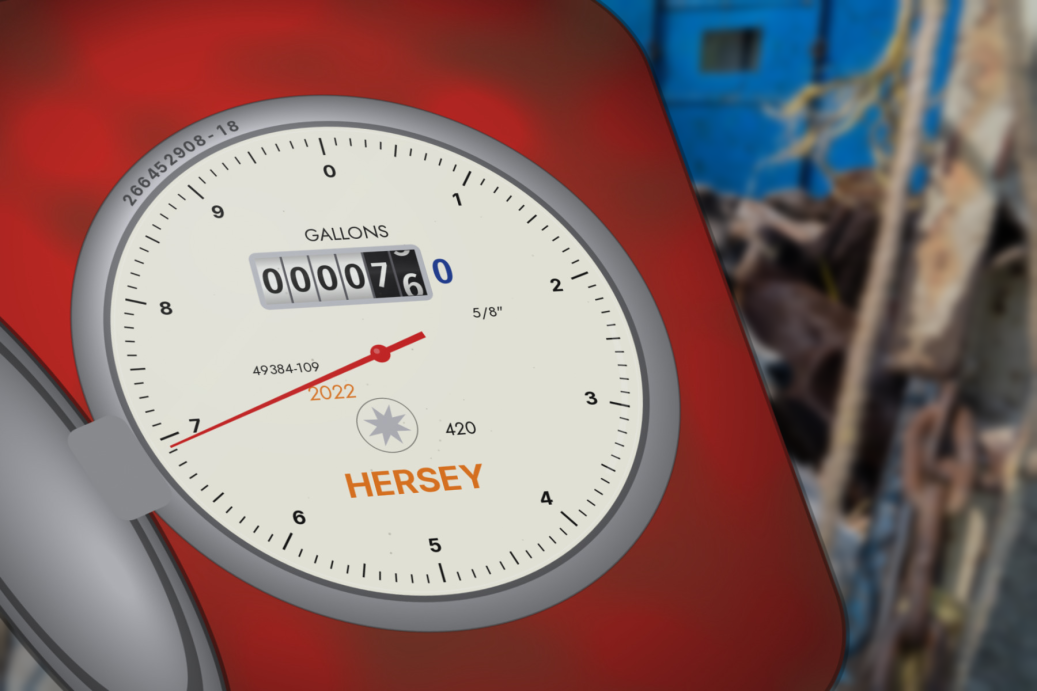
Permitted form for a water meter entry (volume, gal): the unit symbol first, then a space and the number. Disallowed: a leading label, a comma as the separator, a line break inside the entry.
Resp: gal 756.9
